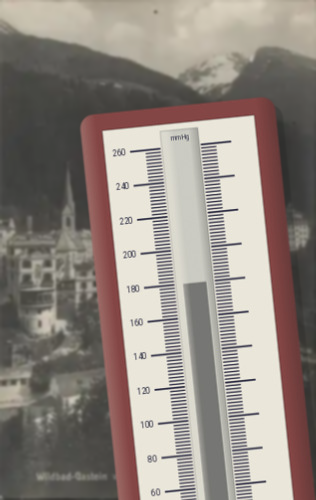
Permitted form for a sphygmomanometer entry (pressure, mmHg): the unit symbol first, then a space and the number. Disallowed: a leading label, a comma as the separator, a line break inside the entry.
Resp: mmHg 180
